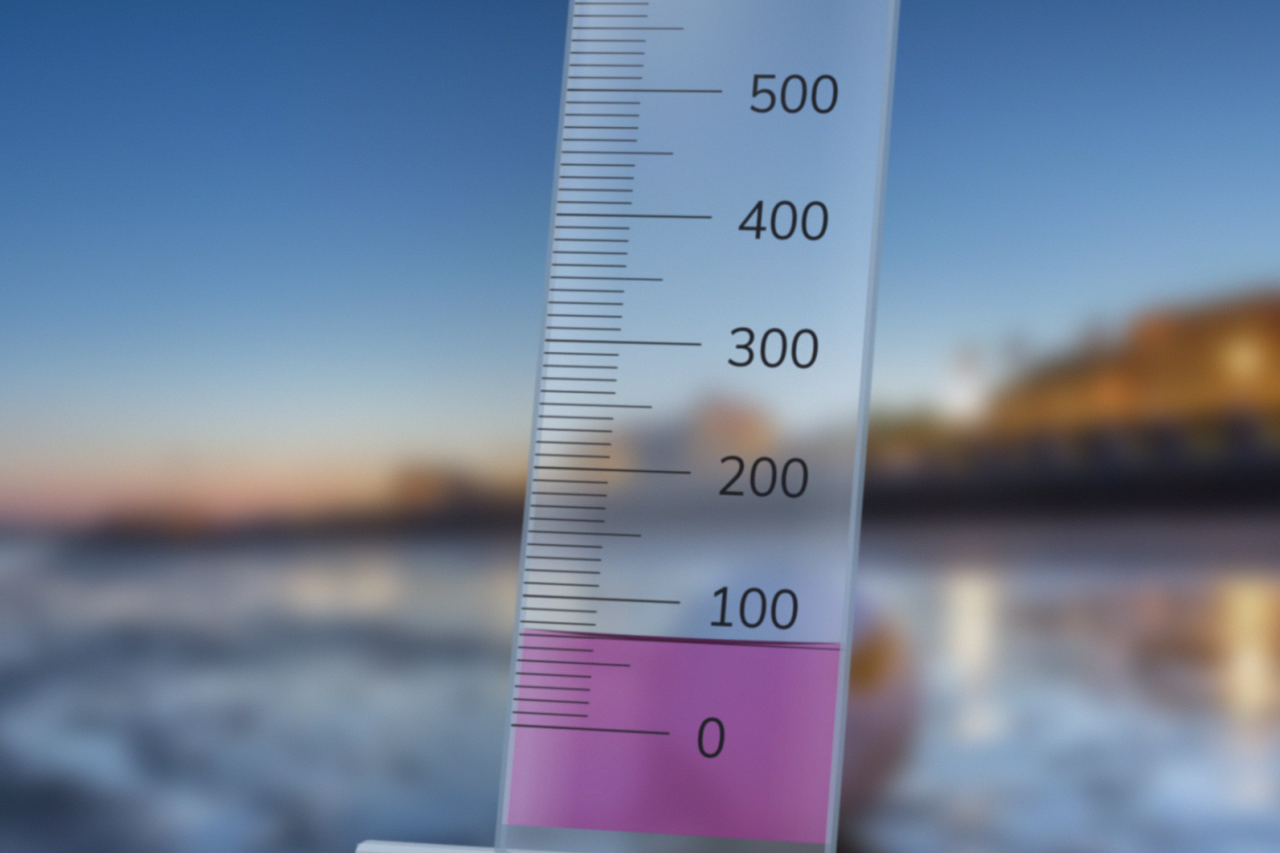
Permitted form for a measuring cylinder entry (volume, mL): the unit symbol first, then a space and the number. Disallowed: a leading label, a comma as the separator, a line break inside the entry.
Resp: mL 70
